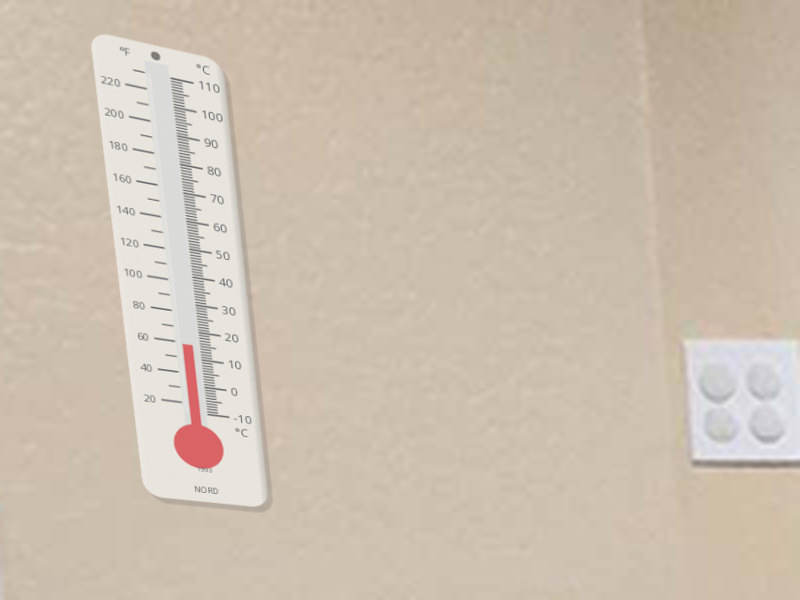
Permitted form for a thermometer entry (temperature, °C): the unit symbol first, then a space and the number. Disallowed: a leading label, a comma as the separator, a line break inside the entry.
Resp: °C 15
